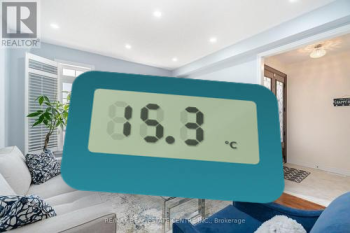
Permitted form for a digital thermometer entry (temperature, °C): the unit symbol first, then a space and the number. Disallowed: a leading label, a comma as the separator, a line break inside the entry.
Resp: °C 15.3
